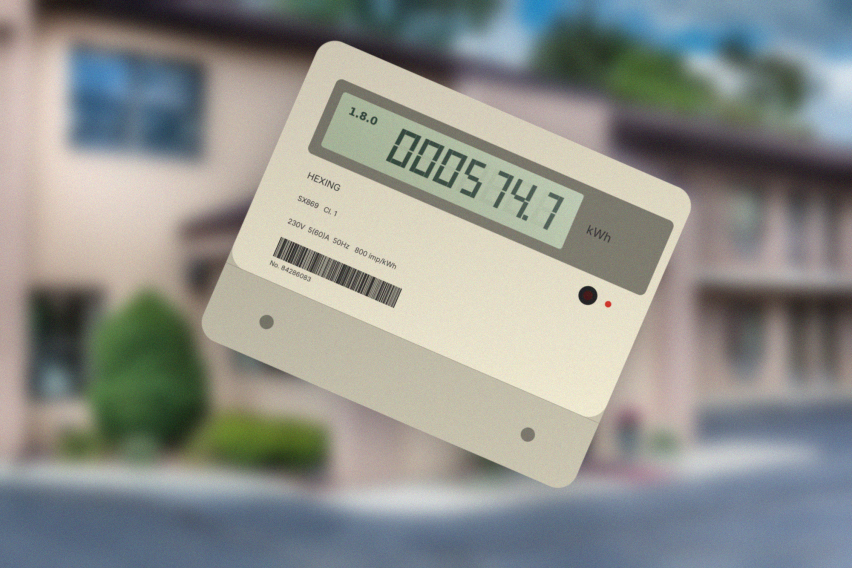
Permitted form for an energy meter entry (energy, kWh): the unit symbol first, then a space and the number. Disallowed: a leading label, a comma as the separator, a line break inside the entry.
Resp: kWh 574.7
